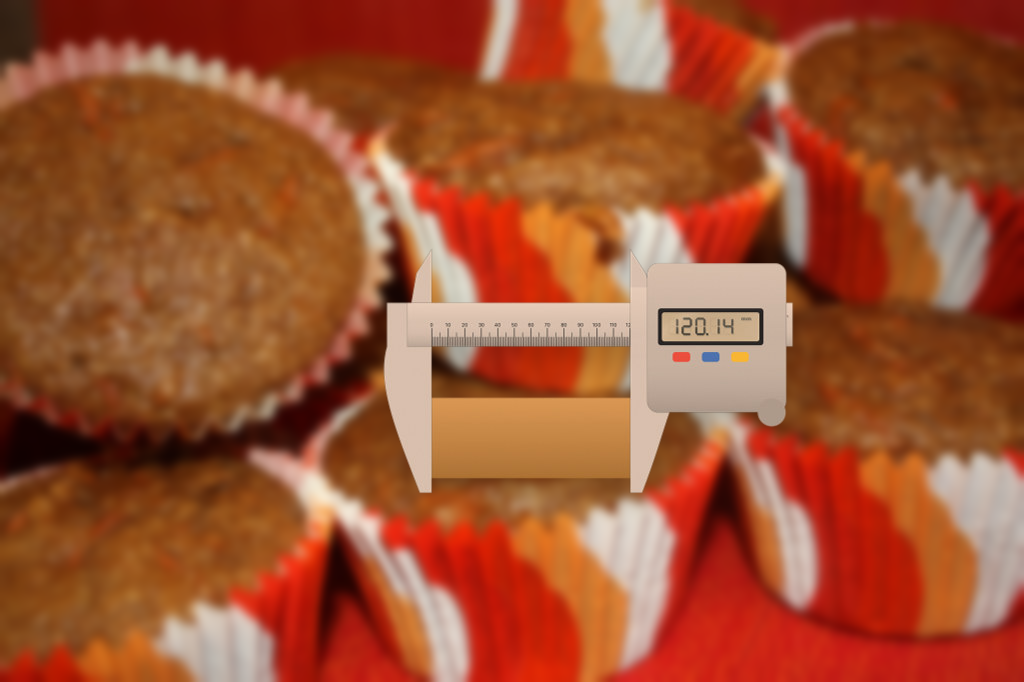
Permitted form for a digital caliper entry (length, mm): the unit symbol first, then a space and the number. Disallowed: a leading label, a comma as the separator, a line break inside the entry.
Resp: mm 120.14
